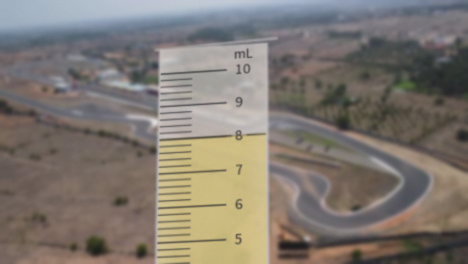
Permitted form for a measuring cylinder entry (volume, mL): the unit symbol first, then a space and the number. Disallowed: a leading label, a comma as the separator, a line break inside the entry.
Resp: mL 8
